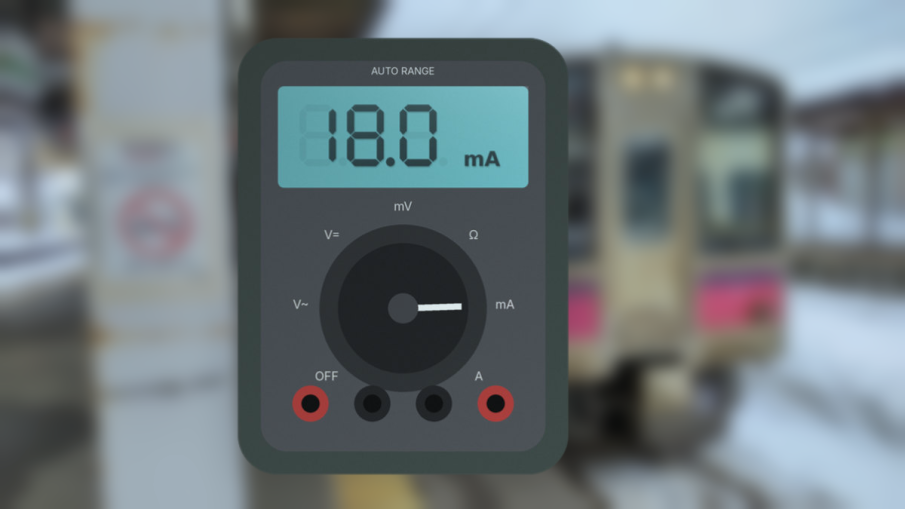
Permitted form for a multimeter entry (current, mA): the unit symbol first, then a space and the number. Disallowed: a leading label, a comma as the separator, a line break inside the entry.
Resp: mA 18.0
